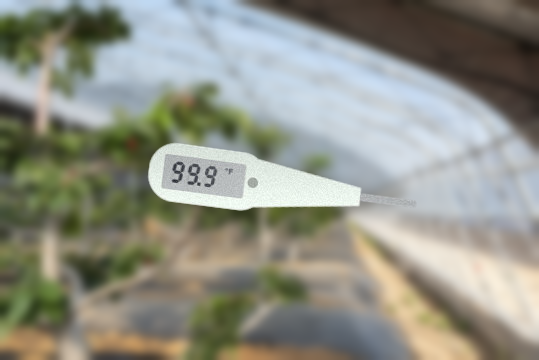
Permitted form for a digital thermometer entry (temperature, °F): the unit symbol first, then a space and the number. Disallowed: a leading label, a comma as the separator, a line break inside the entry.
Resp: °F 99.9
